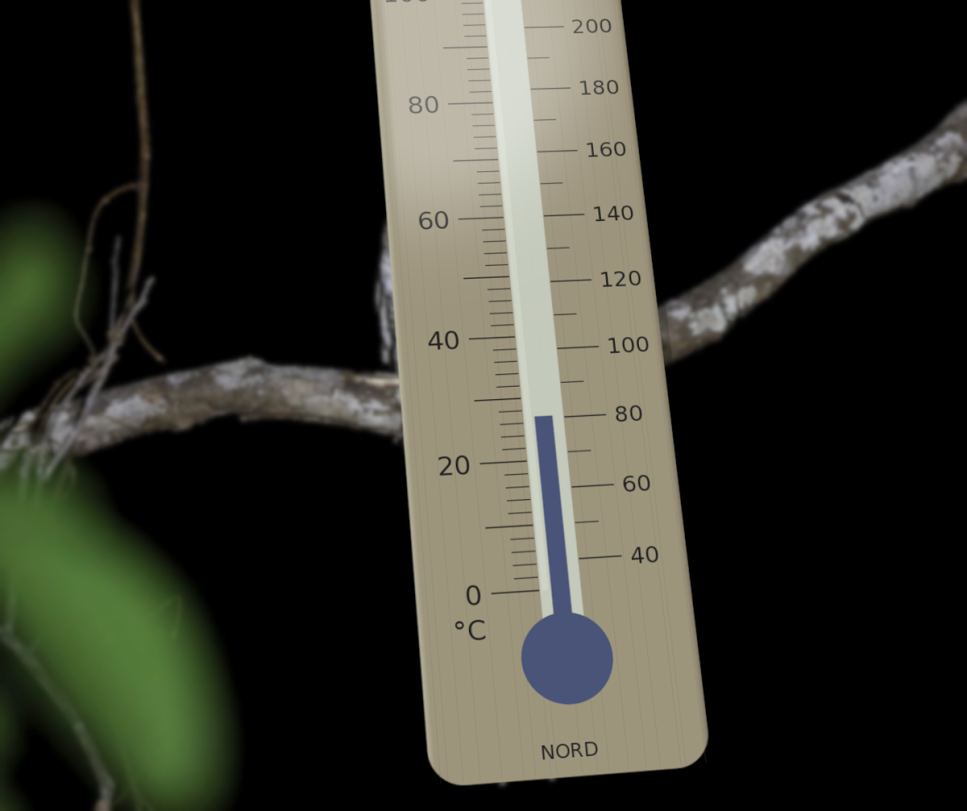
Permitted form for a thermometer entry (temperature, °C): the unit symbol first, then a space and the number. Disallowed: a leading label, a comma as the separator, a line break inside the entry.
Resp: °C 27
